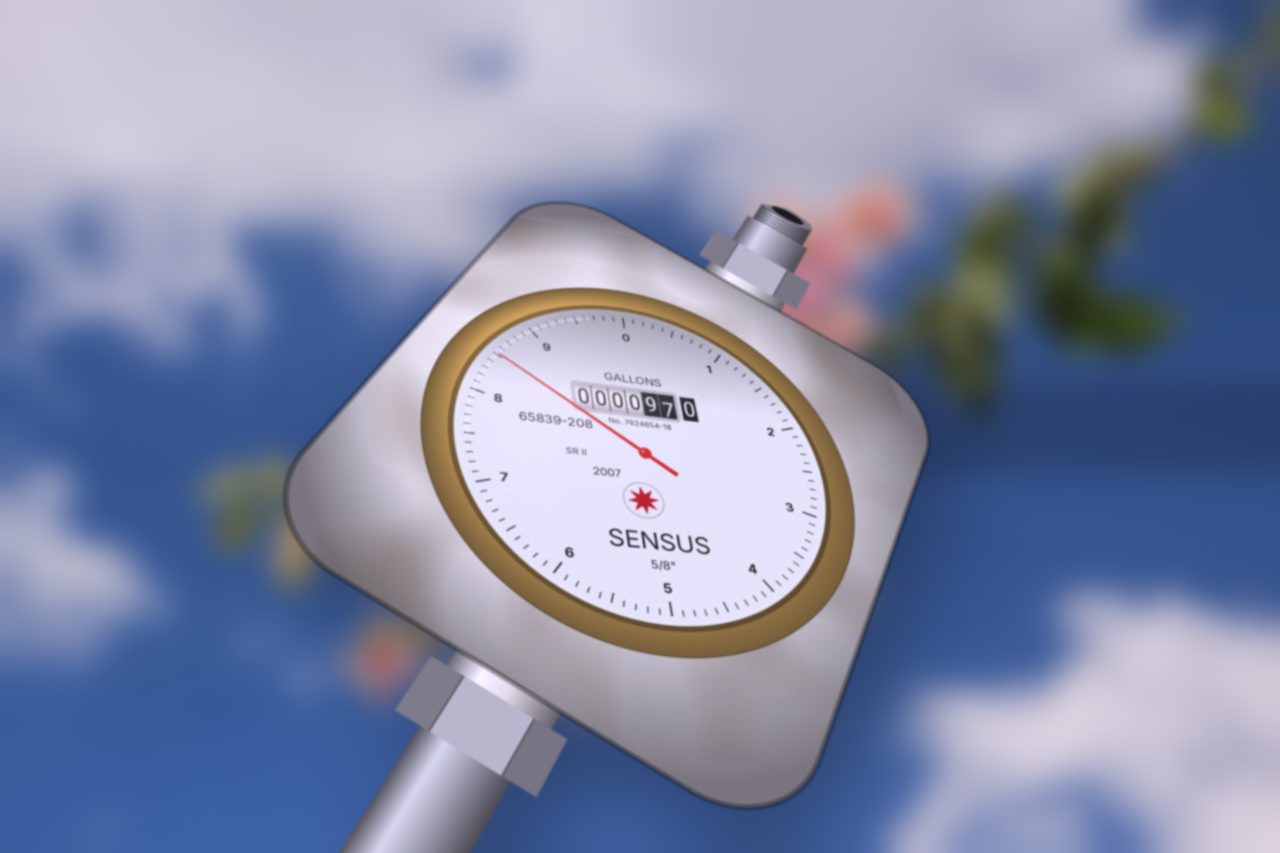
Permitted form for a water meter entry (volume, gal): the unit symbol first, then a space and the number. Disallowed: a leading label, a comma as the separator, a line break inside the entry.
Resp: gal 968.5
